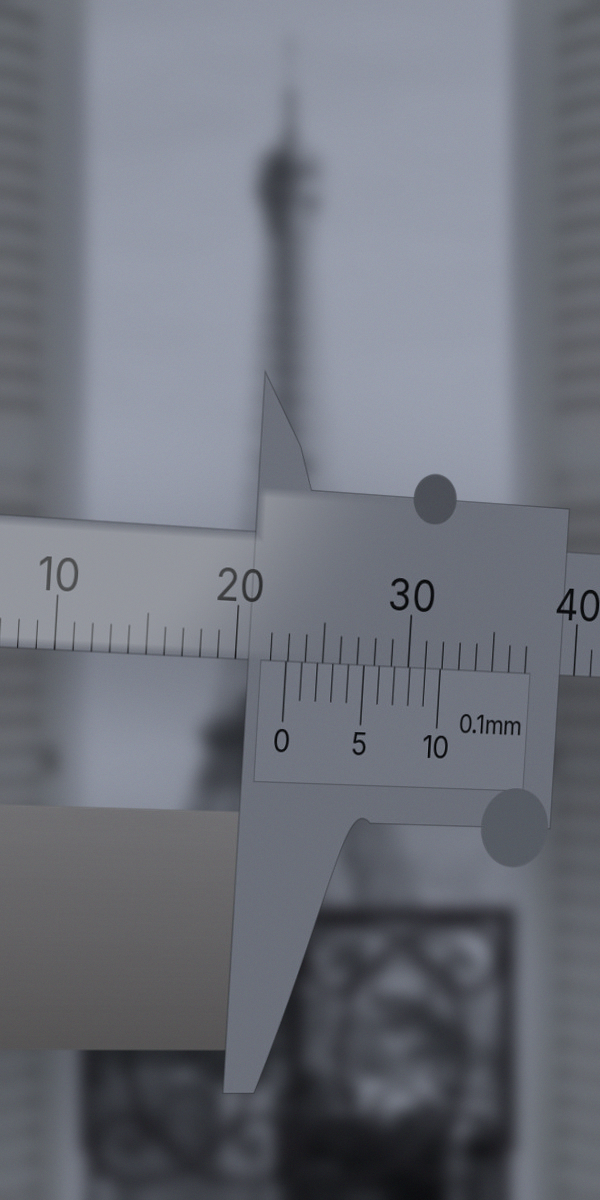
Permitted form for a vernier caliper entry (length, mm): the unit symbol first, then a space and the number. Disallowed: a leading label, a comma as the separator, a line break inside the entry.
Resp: mm 22.9
